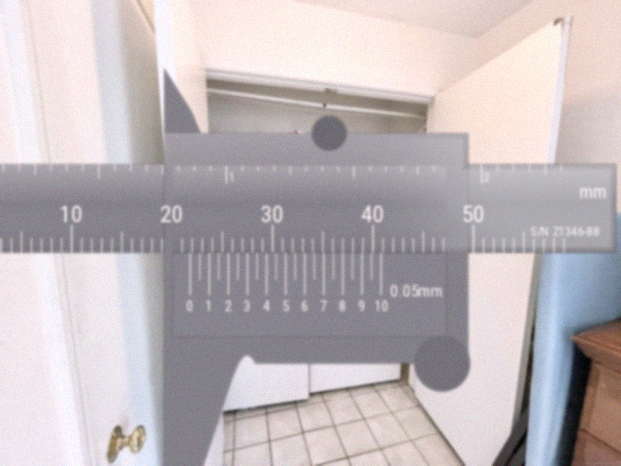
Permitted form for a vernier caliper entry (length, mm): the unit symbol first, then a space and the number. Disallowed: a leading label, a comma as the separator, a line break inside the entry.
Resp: mm 21.8
